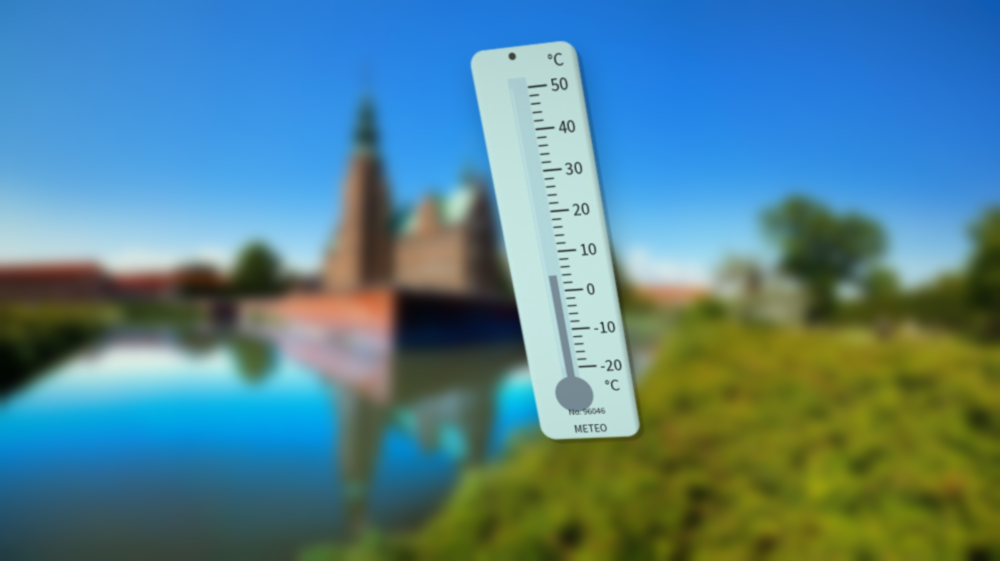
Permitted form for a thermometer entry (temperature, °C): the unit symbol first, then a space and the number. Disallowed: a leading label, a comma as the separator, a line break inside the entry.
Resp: °C 4
